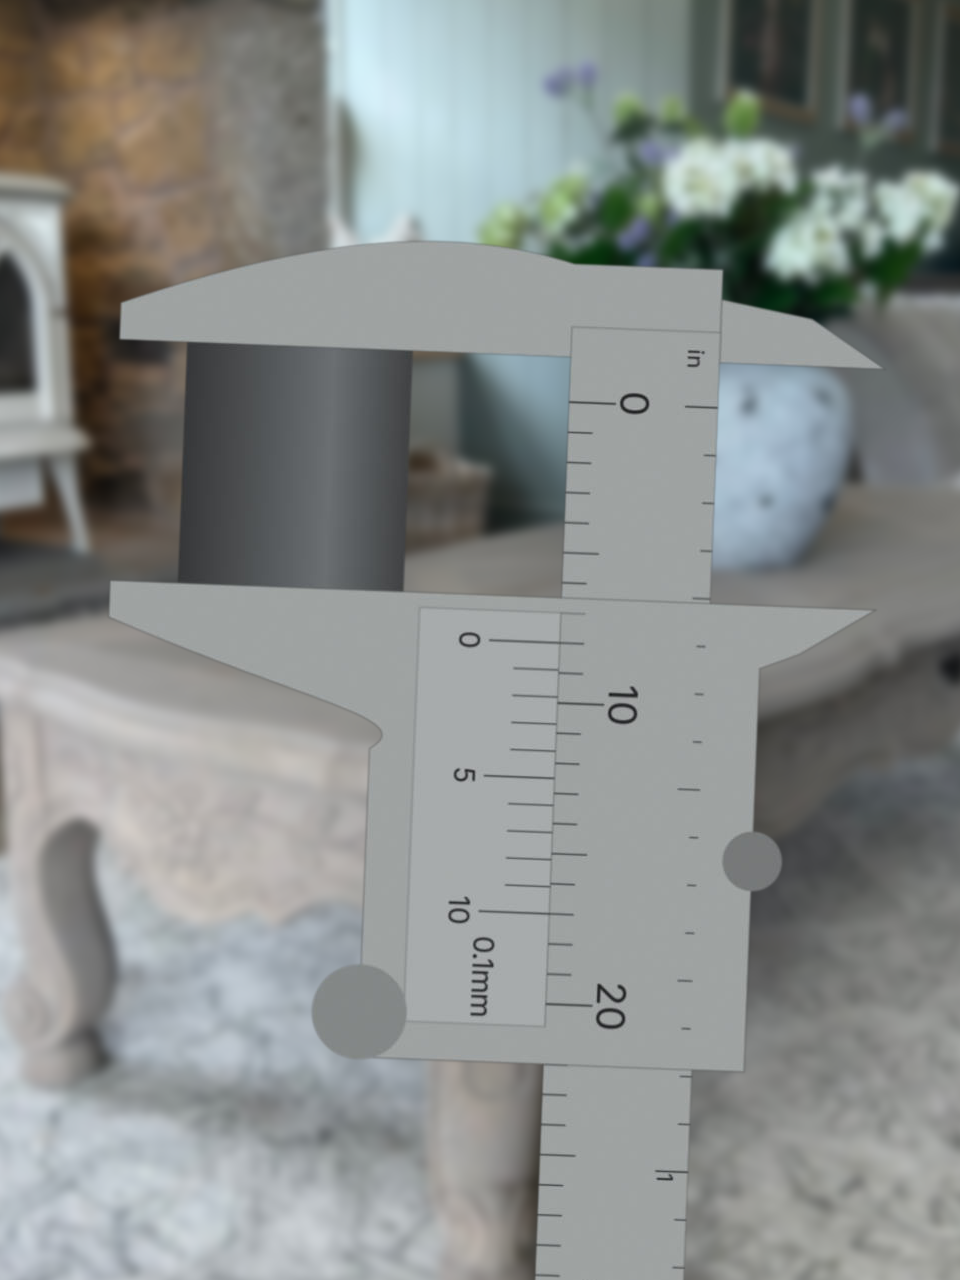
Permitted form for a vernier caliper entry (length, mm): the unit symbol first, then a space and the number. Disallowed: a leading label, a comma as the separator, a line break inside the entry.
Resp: mm 8.0
